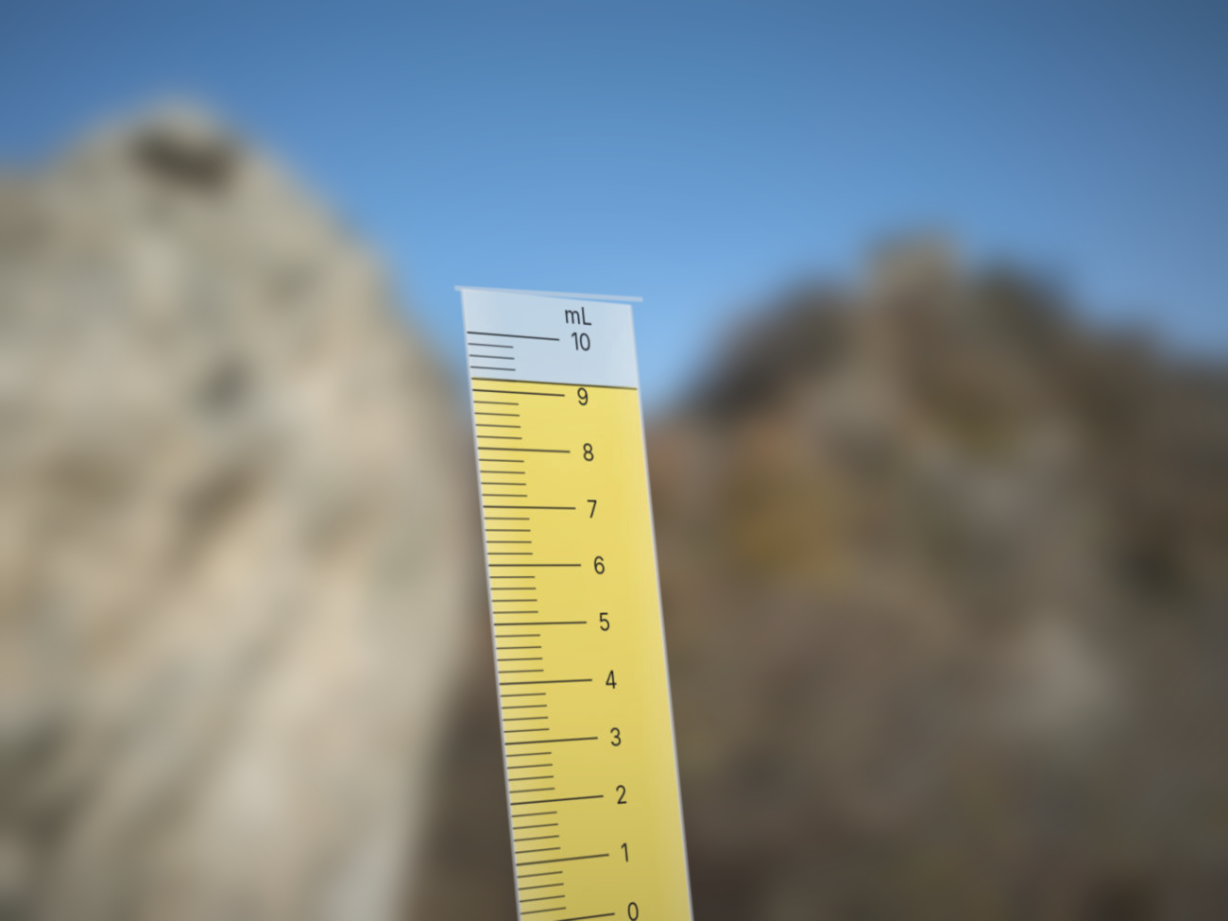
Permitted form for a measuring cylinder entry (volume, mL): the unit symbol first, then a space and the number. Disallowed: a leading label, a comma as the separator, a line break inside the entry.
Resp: mL 9.2
